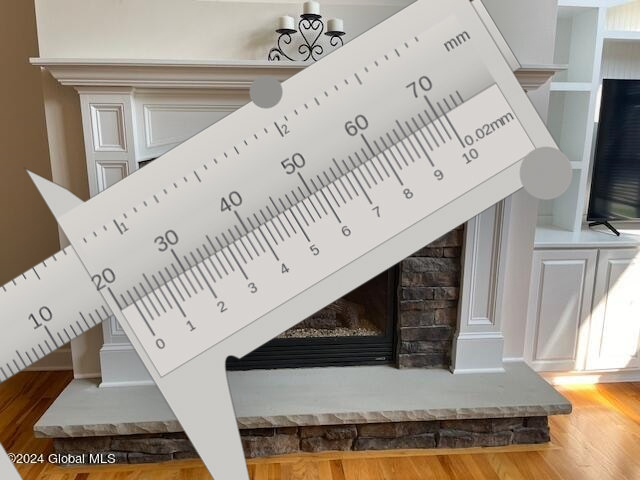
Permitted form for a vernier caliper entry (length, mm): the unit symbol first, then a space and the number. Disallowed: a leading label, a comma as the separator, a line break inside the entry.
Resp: mm 22.0
